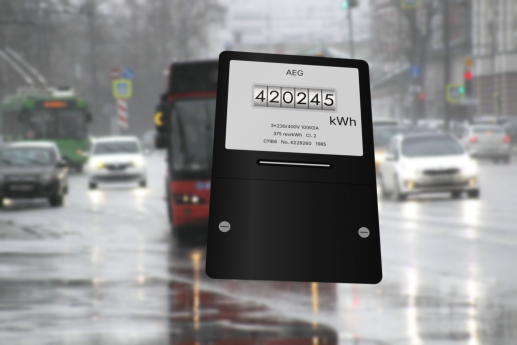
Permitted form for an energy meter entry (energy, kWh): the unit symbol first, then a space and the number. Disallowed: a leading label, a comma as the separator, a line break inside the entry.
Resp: kWh 420245
